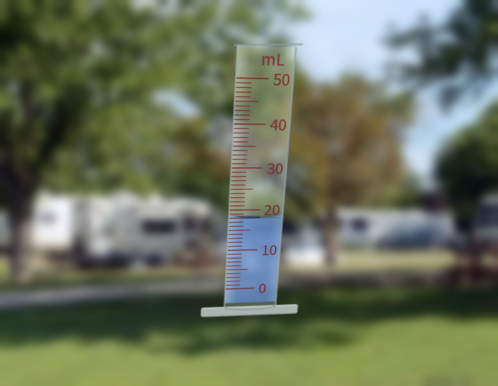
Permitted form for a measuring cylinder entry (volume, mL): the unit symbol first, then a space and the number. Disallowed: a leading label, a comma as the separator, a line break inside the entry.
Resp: mL 18
